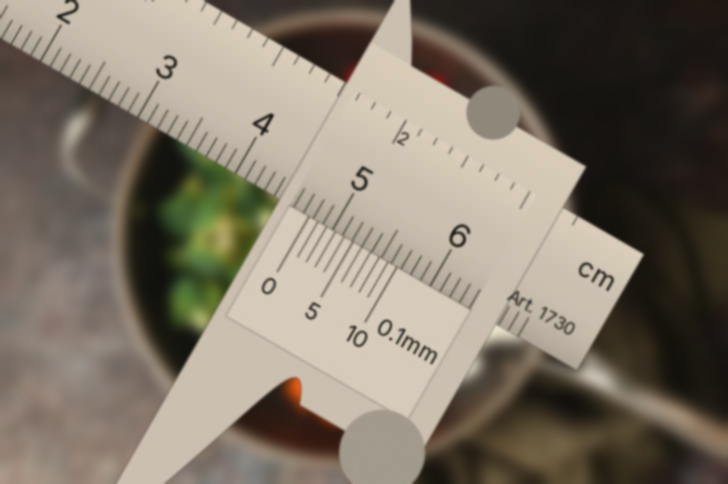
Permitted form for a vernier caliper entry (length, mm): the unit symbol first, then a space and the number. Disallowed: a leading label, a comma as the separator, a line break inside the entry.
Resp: mm 47.6
